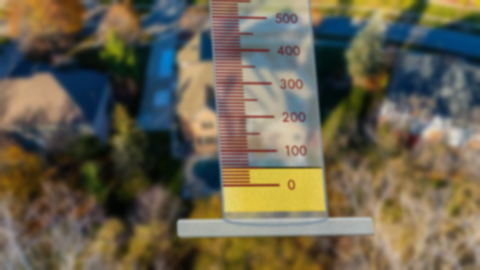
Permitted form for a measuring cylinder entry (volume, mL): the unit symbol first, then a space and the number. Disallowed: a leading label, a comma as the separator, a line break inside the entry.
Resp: mL 50
